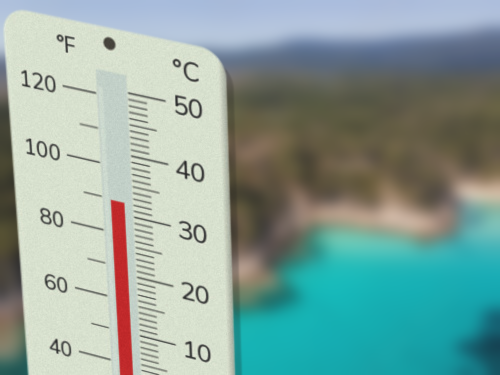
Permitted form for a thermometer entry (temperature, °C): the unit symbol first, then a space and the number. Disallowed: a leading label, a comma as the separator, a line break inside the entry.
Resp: °C 32
